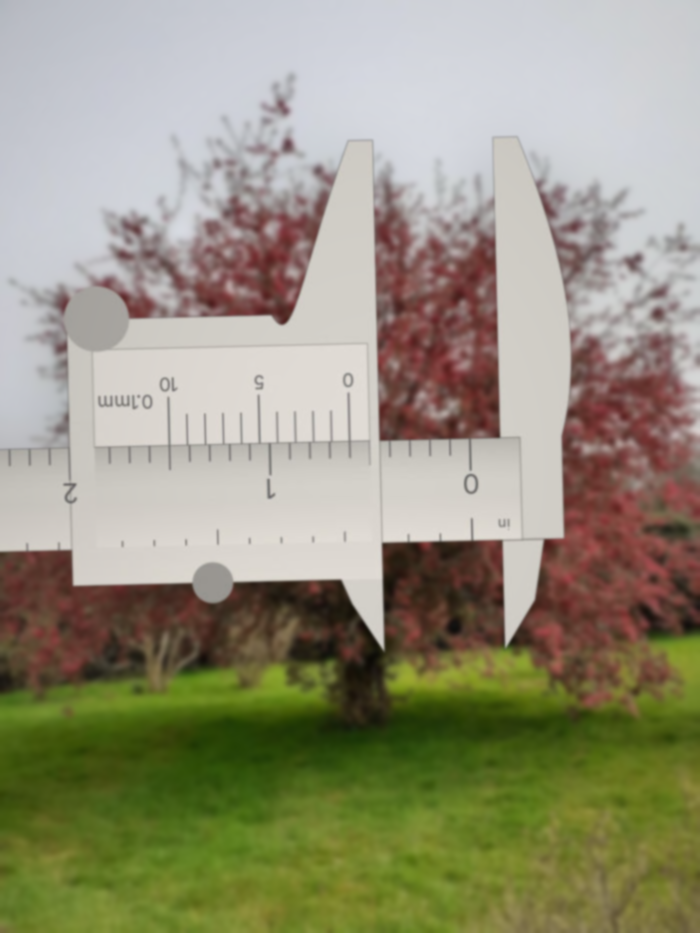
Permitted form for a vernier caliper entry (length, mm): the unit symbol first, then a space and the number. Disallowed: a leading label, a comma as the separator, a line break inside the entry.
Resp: mm 6.0
